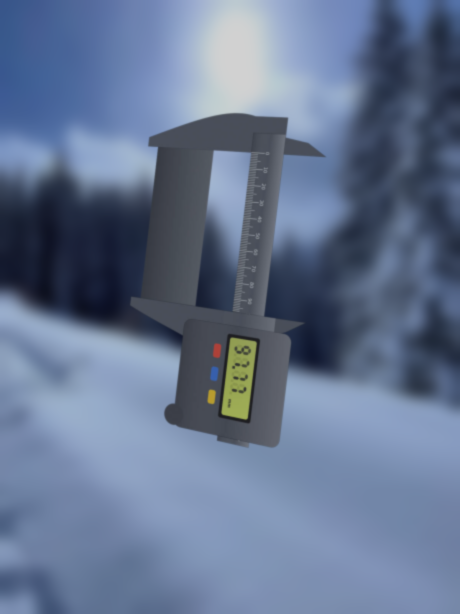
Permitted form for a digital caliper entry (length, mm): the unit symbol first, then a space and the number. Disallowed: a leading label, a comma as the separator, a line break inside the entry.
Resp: mm 97.77
